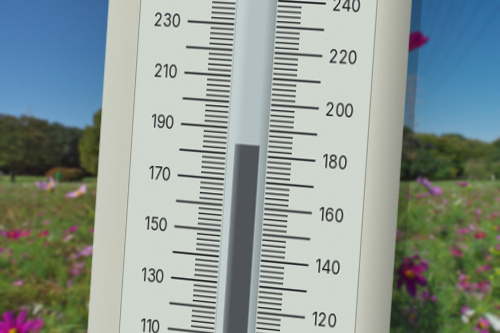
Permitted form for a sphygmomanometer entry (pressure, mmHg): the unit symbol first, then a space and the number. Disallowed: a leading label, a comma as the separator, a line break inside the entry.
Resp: mmHg 184
